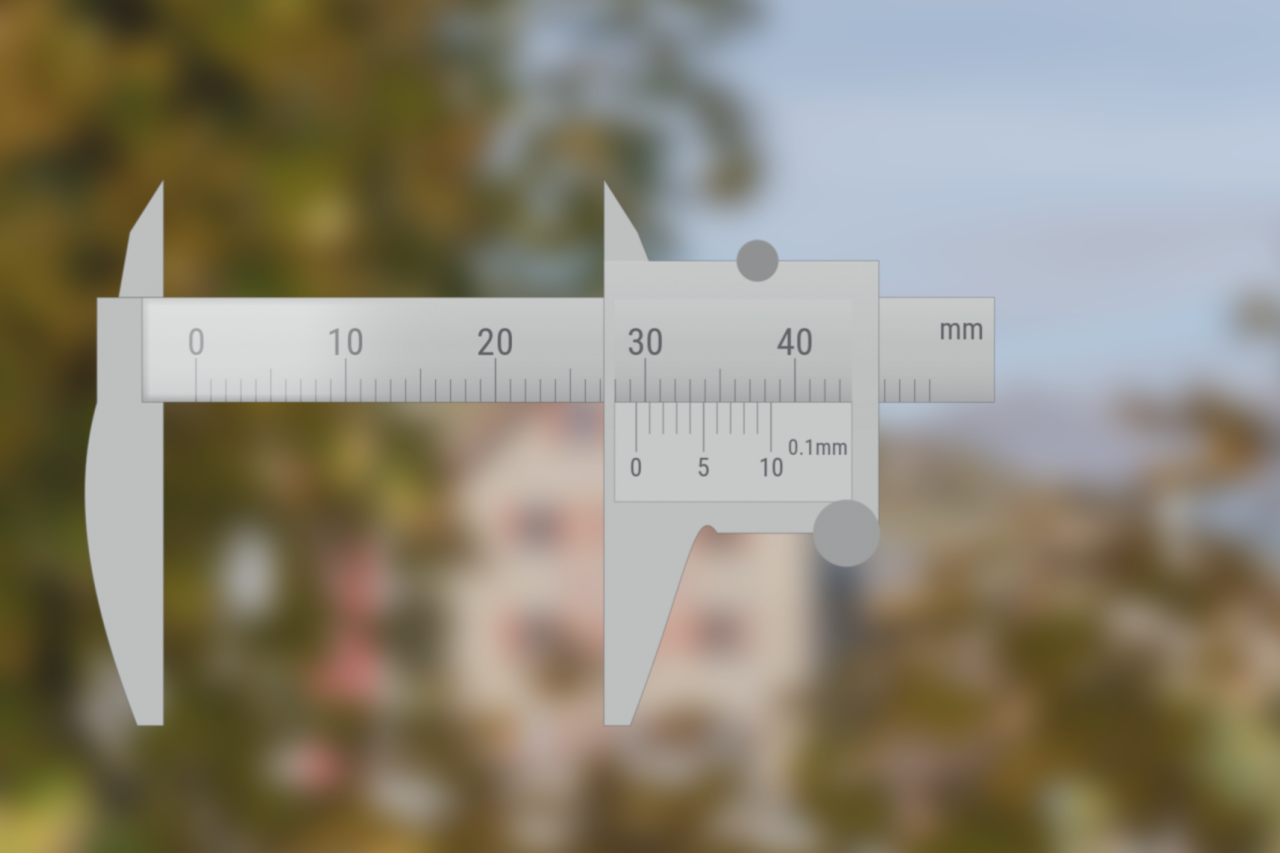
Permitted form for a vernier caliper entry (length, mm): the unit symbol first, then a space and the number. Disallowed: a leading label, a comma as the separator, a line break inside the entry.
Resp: mm 29.4
